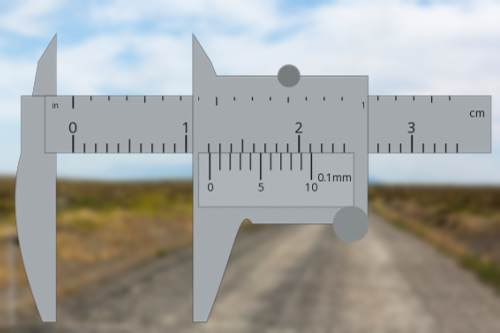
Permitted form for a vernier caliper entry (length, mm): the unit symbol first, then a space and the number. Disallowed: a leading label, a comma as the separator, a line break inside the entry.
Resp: mm 12.1
